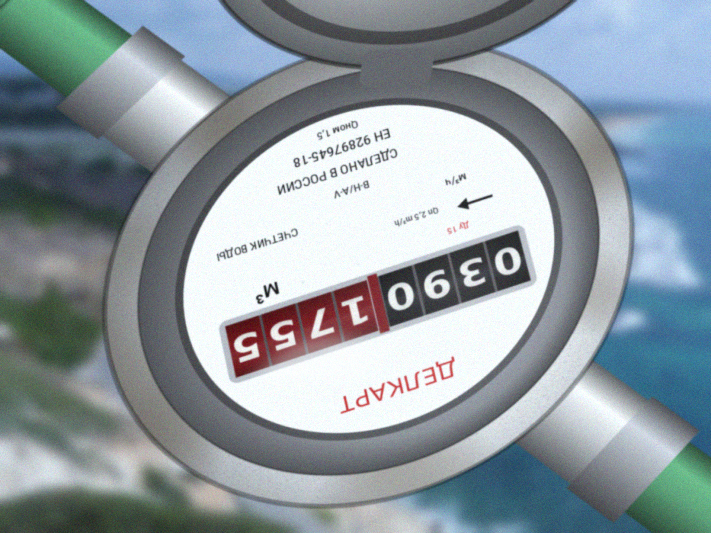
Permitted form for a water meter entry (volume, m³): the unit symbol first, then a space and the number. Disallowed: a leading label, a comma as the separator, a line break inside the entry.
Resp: m³ 390.1755
